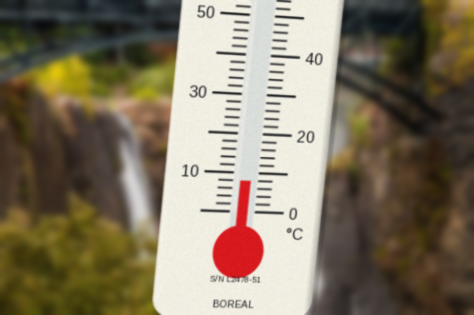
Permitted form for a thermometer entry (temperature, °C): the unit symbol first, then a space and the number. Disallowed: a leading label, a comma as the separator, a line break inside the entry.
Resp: °C 8
